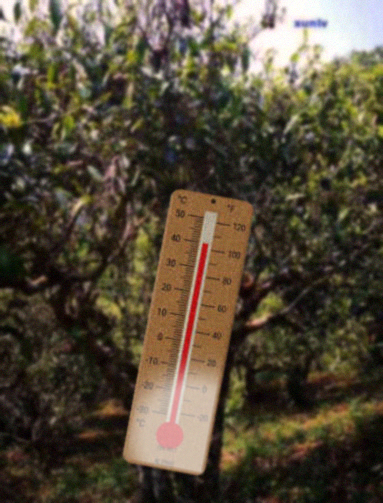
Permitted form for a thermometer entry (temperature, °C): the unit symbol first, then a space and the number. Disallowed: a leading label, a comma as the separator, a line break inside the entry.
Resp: °C 40
